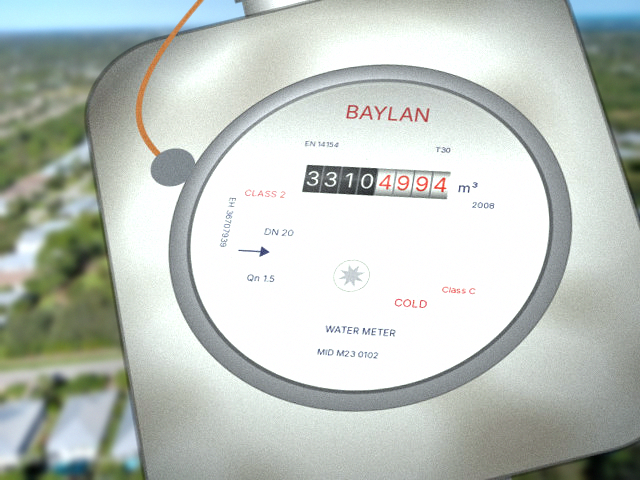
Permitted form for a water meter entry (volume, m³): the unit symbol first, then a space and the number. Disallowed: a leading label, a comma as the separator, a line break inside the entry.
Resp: m³ 3310.4994
